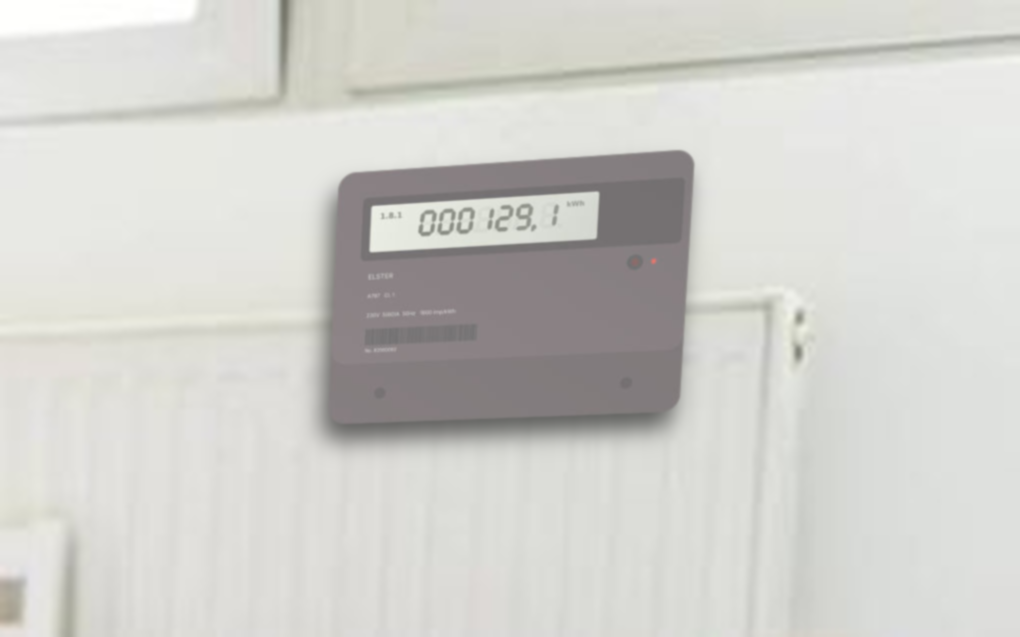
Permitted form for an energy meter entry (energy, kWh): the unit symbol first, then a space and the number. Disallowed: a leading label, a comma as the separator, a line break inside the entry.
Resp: kWh 129.1
